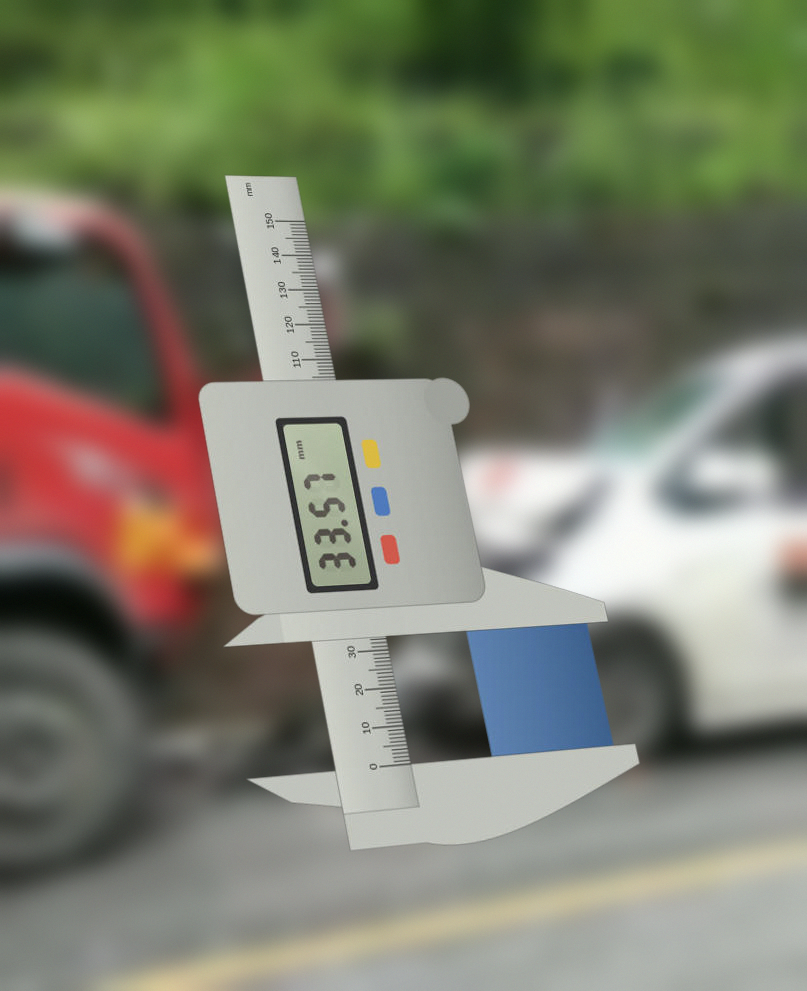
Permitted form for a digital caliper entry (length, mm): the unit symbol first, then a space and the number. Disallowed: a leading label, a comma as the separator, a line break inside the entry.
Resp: mm 33.57
